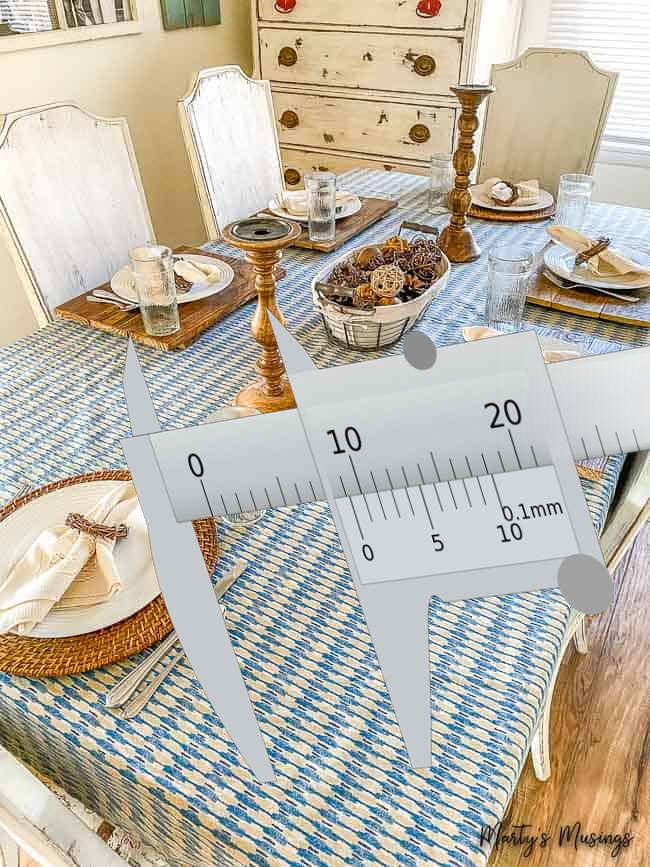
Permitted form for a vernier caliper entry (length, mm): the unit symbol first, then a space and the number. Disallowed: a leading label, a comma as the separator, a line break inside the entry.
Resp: mm 9.2
